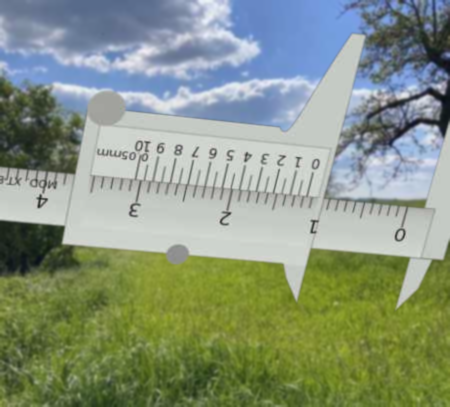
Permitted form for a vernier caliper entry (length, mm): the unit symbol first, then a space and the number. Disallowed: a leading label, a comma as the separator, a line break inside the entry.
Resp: mm 11.6
